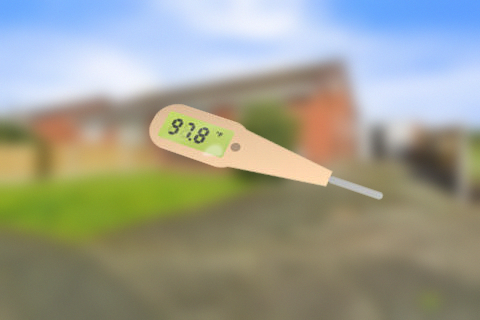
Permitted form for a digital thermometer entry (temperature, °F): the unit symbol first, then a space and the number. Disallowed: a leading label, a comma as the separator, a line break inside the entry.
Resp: °F 97.8
